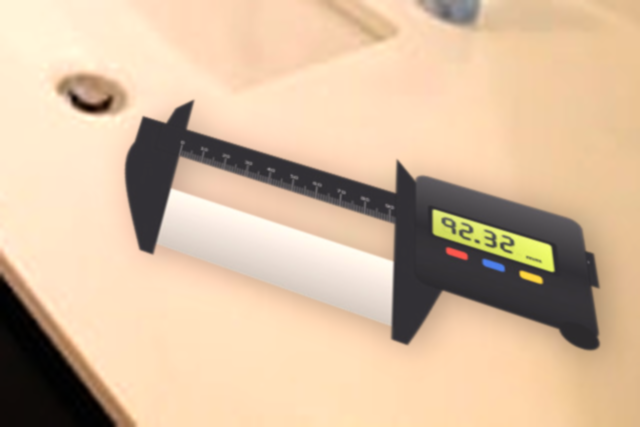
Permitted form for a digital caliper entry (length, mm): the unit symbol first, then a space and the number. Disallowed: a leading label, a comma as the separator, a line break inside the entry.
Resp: mm 92.32
